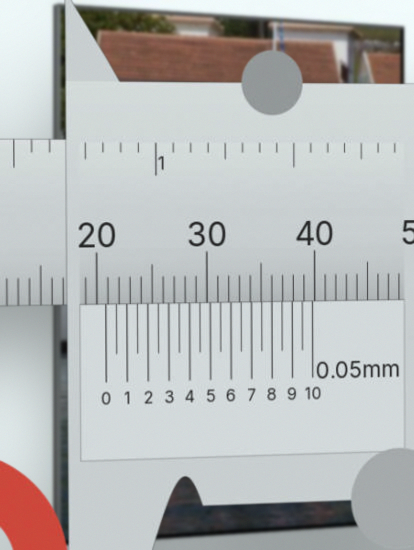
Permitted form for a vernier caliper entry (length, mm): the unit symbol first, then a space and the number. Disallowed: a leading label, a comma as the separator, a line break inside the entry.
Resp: mm 20.8
